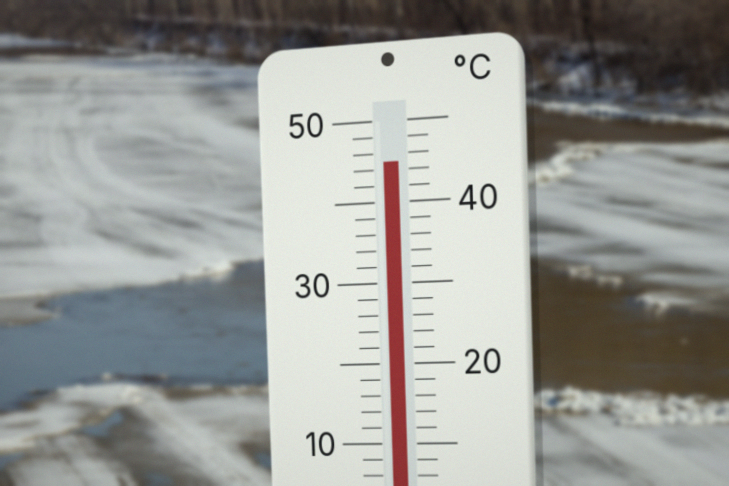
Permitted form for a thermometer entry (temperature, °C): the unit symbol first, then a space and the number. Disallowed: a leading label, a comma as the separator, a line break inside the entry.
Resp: °C 45
